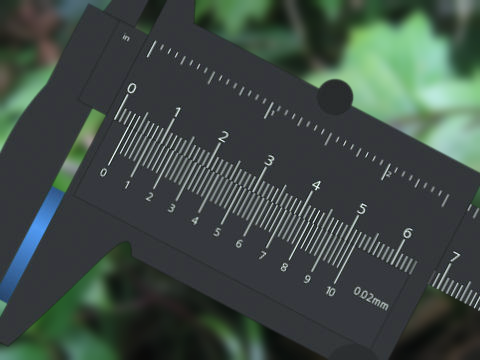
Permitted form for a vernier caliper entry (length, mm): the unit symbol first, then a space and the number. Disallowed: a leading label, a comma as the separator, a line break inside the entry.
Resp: mm 3.0
